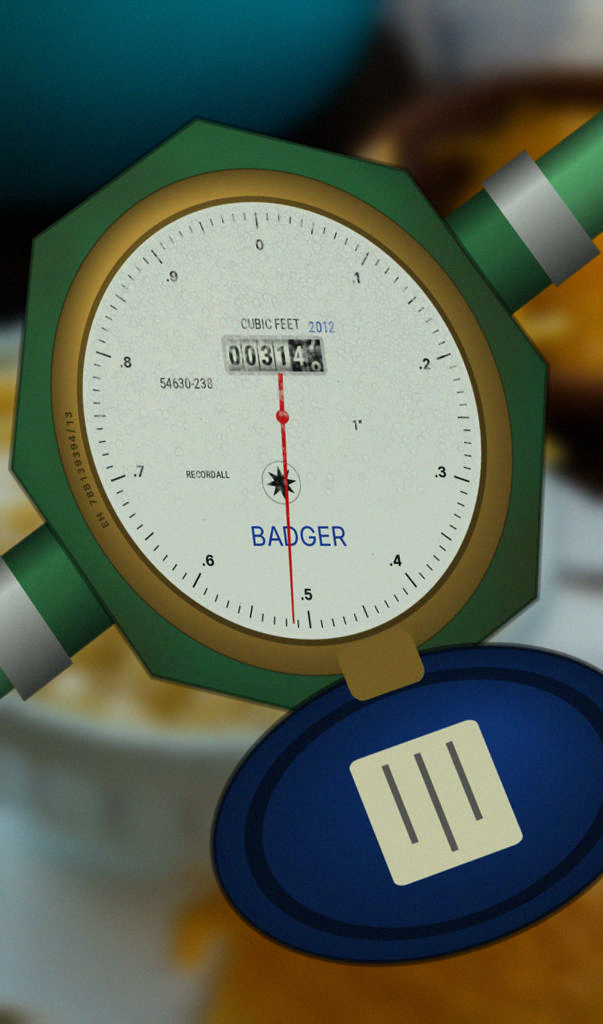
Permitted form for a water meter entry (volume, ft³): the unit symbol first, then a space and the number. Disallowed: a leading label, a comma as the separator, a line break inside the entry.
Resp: ft³ 3147.51
